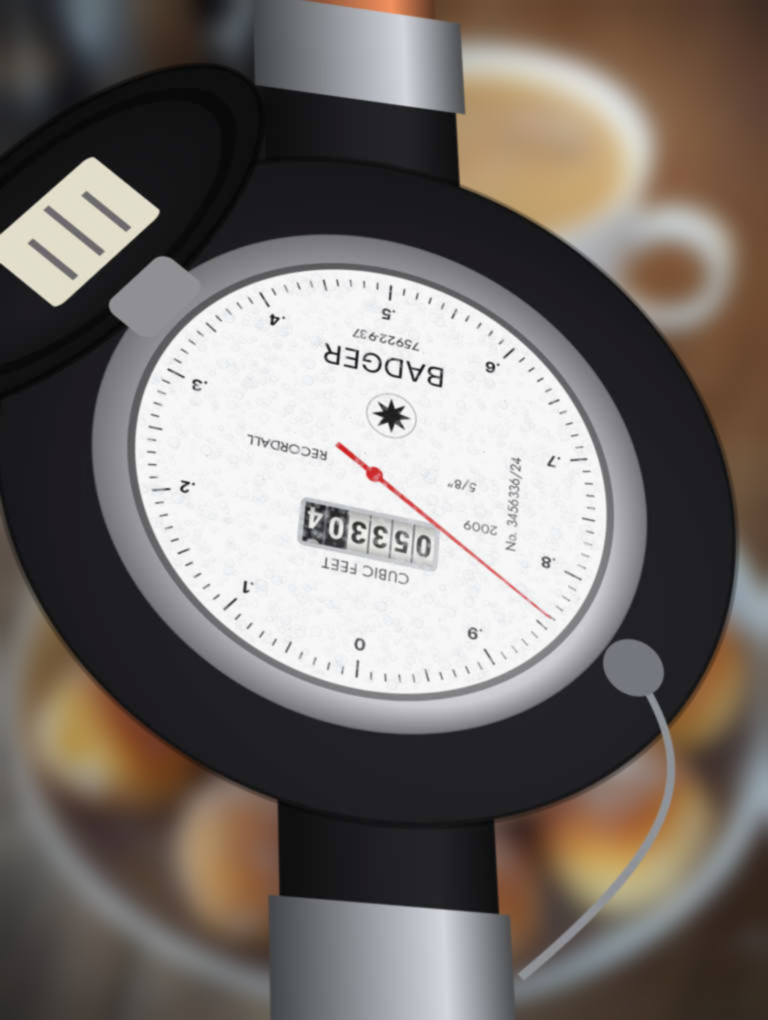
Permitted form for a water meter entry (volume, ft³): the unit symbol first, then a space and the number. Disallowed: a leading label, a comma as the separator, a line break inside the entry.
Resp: ft³ 53303.84
